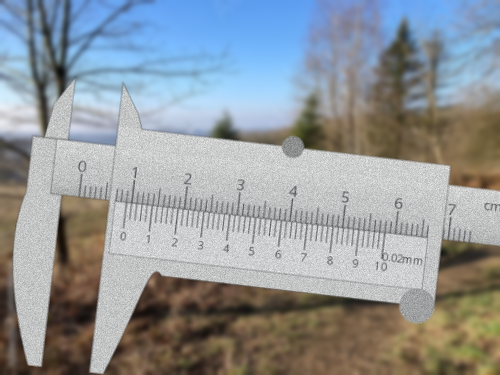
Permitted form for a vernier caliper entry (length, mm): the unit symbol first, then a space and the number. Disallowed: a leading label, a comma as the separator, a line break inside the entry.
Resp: mm 9.0
